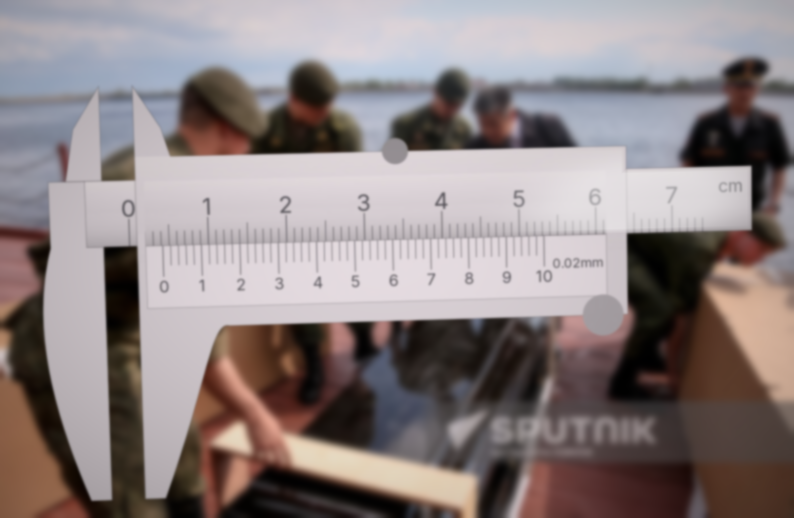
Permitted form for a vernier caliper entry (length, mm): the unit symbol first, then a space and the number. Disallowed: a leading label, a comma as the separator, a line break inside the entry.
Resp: mm 4.2
